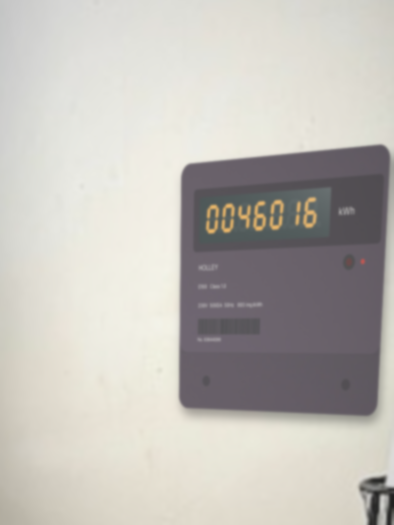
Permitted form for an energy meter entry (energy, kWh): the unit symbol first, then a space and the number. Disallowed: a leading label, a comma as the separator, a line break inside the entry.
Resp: kWh 46016
